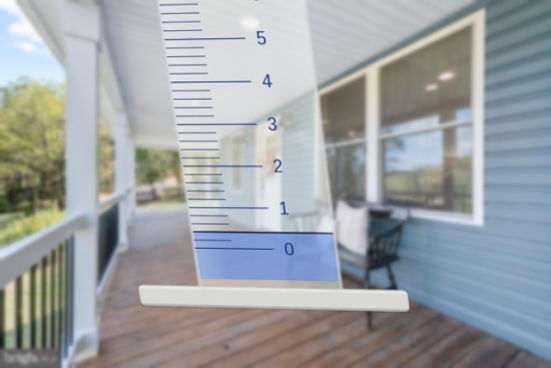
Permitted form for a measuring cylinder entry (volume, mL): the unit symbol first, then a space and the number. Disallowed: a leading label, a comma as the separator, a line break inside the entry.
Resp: mL 0.4
